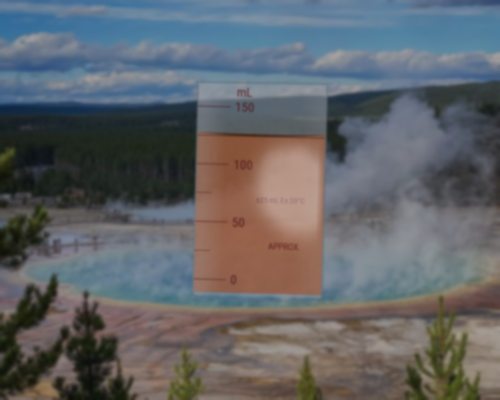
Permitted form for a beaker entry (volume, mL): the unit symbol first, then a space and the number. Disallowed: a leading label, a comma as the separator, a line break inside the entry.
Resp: mL 125
